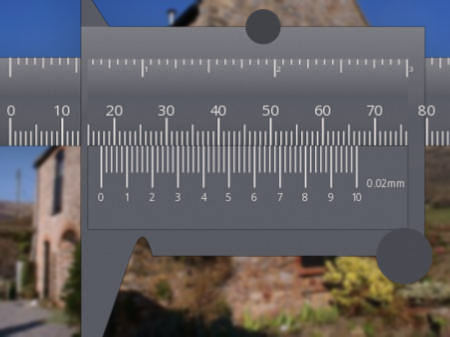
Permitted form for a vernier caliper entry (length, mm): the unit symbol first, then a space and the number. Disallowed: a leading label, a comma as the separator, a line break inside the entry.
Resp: mm 17.5
